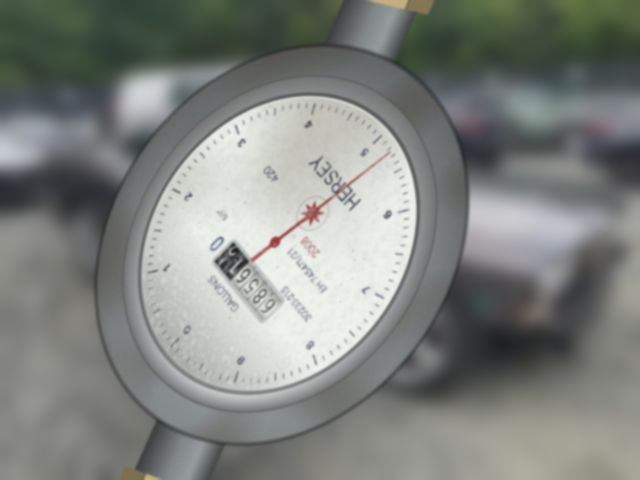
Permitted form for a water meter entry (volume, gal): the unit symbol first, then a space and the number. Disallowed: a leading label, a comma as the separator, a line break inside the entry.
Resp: gal 6856115.2
